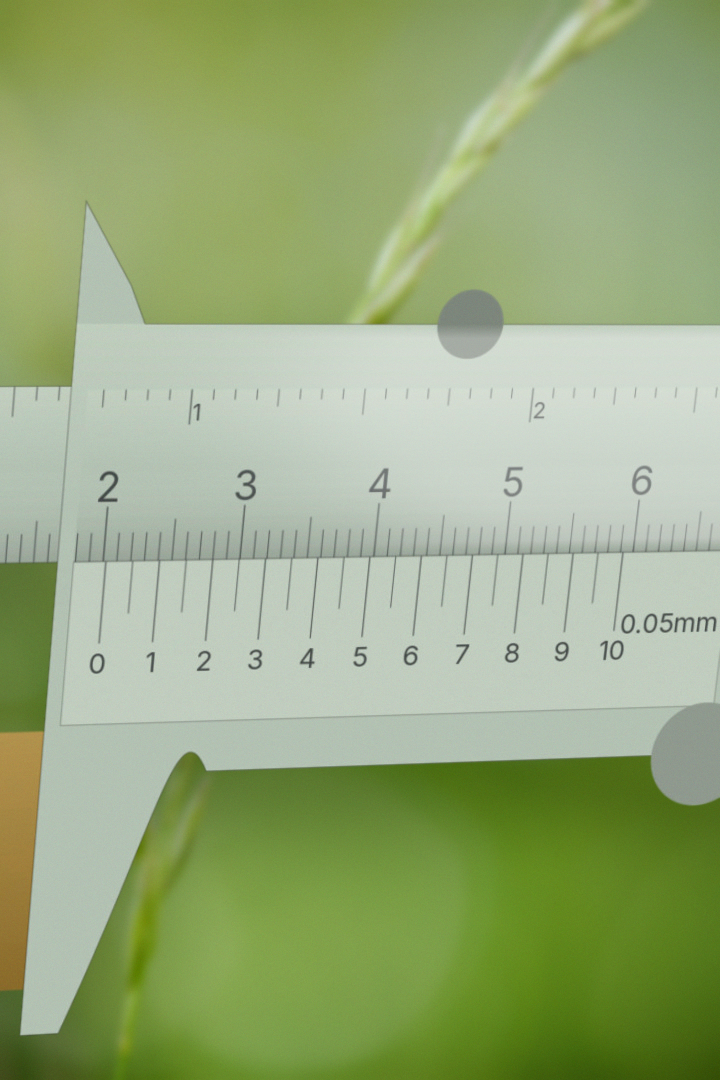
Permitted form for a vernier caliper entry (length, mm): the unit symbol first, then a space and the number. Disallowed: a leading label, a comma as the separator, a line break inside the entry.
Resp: mm 20.2
